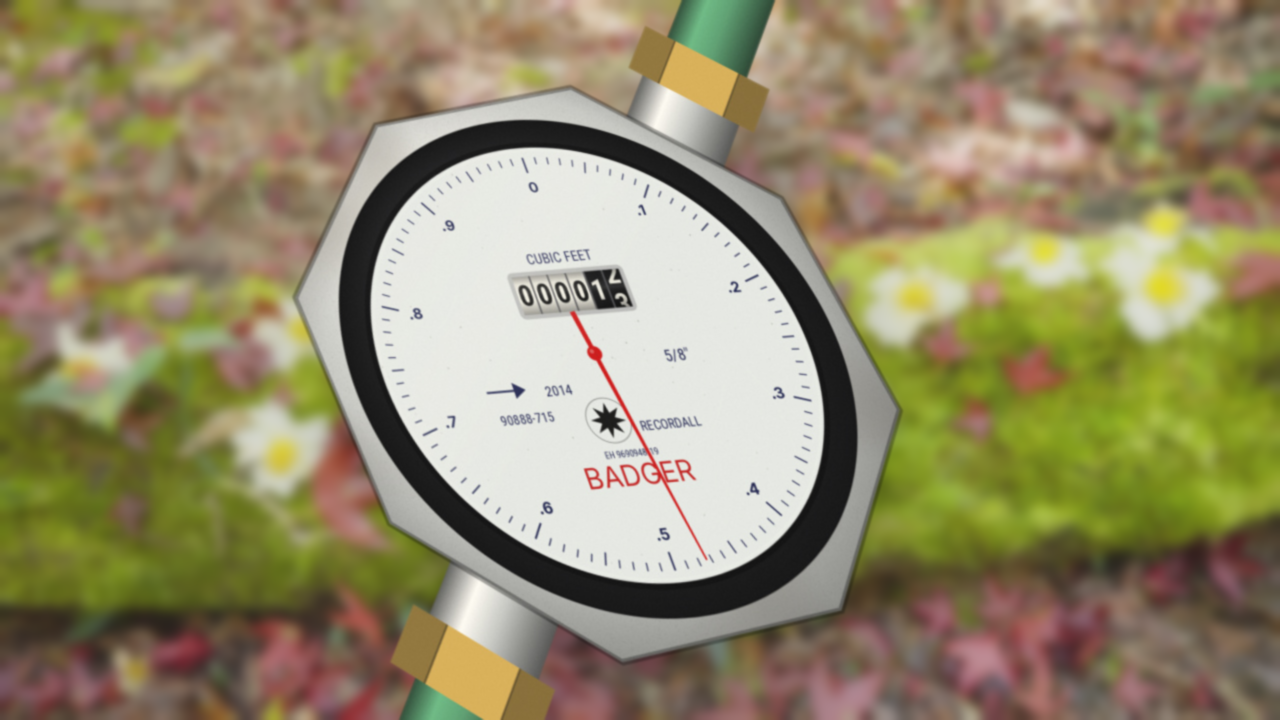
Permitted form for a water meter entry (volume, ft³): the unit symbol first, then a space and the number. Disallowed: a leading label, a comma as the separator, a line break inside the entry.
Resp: ft³ 12.47
